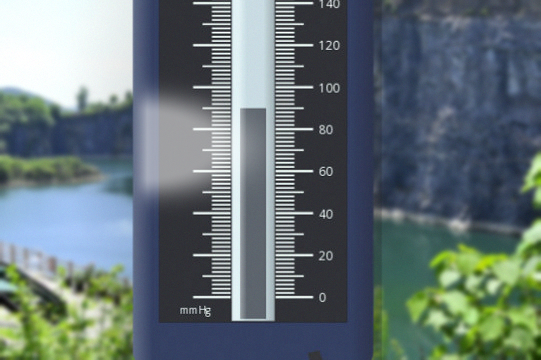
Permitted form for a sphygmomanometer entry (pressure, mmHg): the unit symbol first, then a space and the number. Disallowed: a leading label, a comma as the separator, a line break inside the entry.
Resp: mmHg 90
